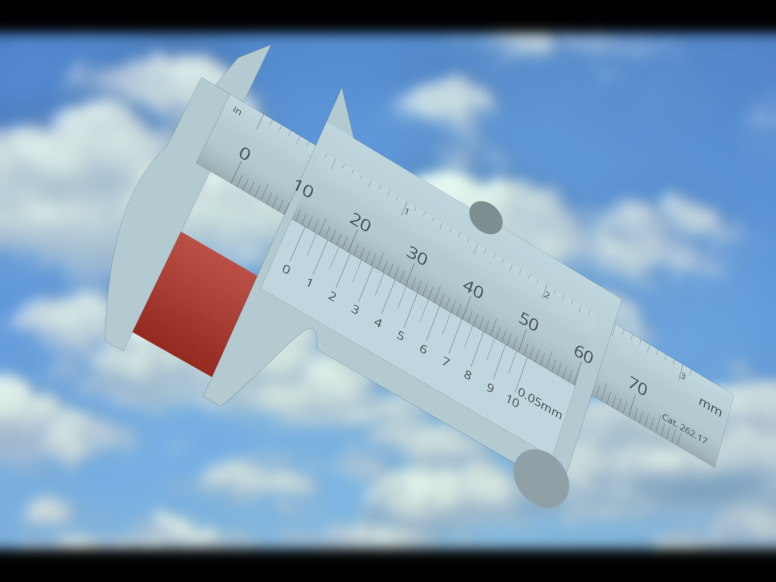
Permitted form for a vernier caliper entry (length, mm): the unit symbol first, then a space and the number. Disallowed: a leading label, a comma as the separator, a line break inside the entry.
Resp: mm 12.6
